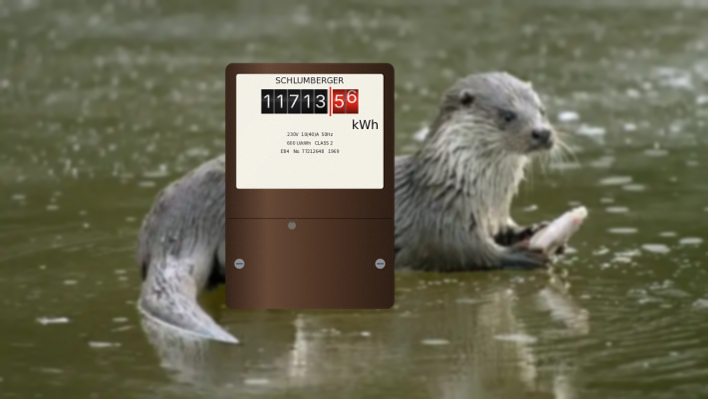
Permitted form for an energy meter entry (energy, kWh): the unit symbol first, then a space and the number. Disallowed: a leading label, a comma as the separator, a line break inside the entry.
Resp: kWh 11713.56
